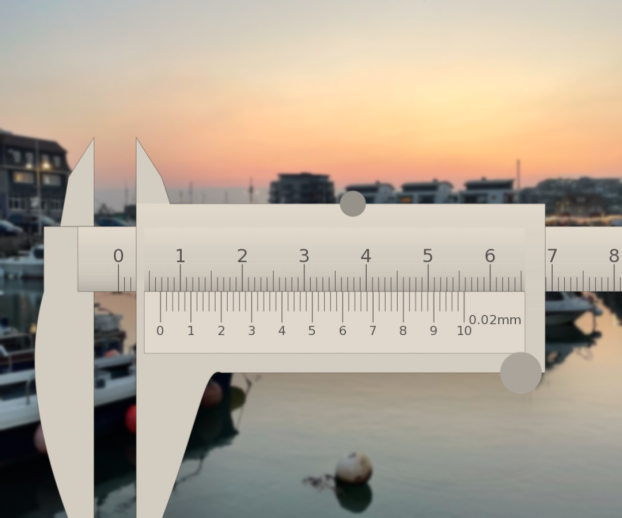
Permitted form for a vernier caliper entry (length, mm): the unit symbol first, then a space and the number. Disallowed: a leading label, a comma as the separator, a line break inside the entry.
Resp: mm 6.8
